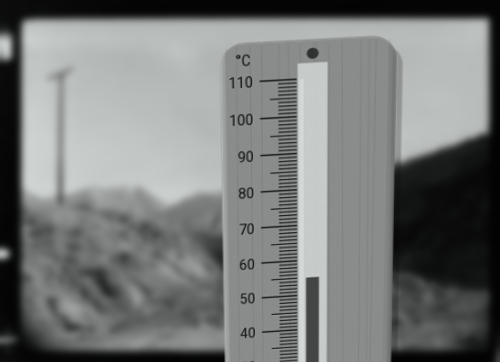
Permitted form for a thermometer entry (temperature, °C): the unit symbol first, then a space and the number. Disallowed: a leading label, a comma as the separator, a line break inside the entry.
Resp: °C 55
